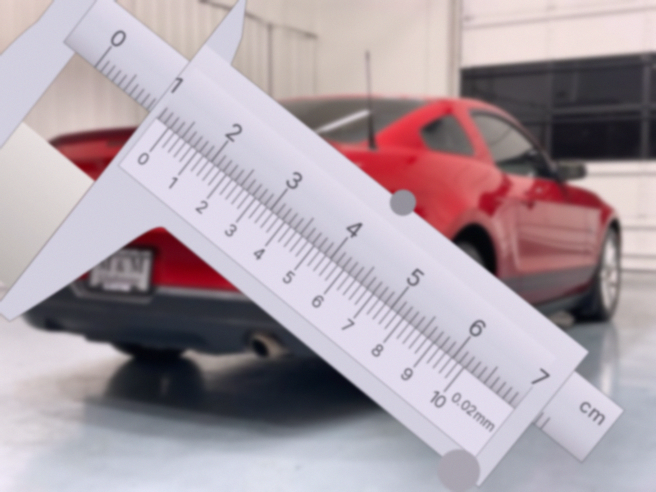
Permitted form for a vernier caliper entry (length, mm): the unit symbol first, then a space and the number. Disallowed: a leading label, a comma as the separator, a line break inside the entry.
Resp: mm 12.8
